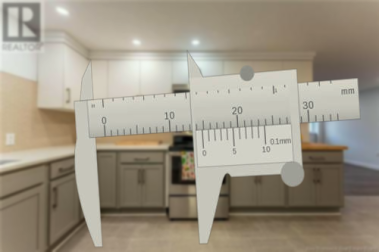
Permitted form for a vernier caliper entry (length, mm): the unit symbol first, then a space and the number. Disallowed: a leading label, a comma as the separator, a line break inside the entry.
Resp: mm 14.8
